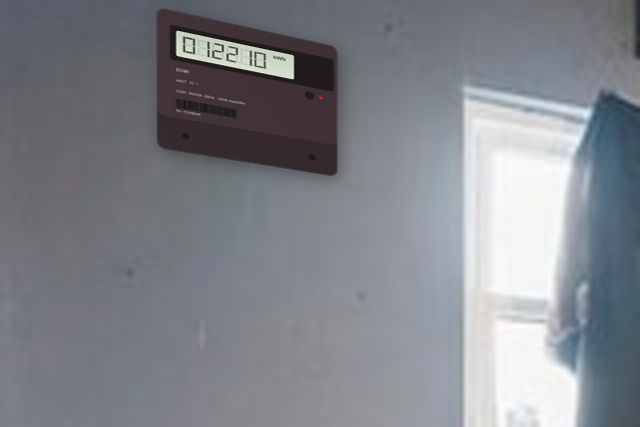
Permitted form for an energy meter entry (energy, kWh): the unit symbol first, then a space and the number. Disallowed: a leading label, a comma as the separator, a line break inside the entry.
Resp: kWh 12210
